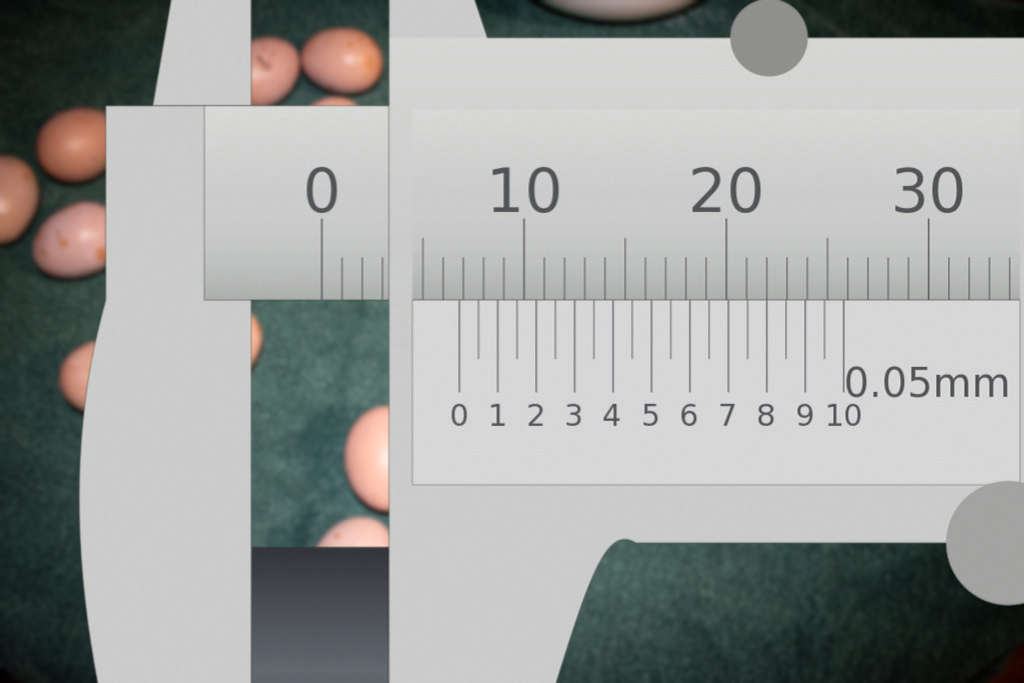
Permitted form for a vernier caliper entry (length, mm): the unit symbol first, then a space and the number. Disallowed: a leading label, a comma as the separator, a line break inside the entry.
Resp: mm 6.8
